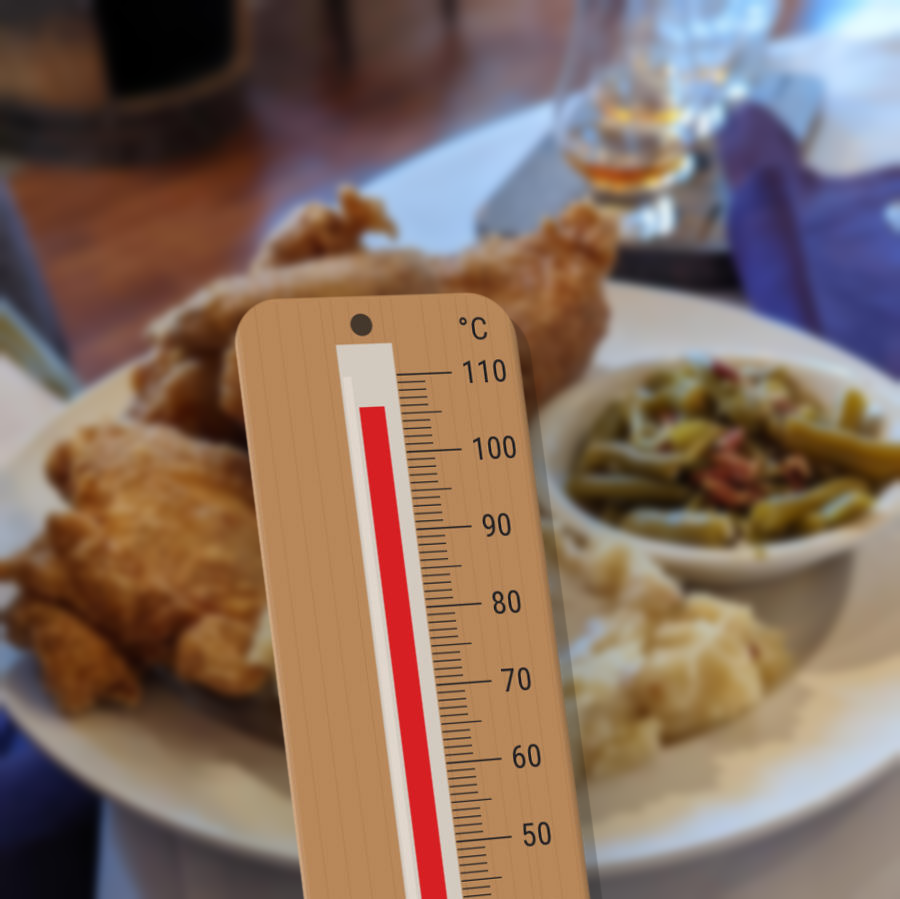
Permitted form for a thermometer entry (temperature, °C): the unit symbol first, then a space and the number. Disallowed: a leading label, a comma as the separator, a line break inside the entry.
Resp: °C 106
